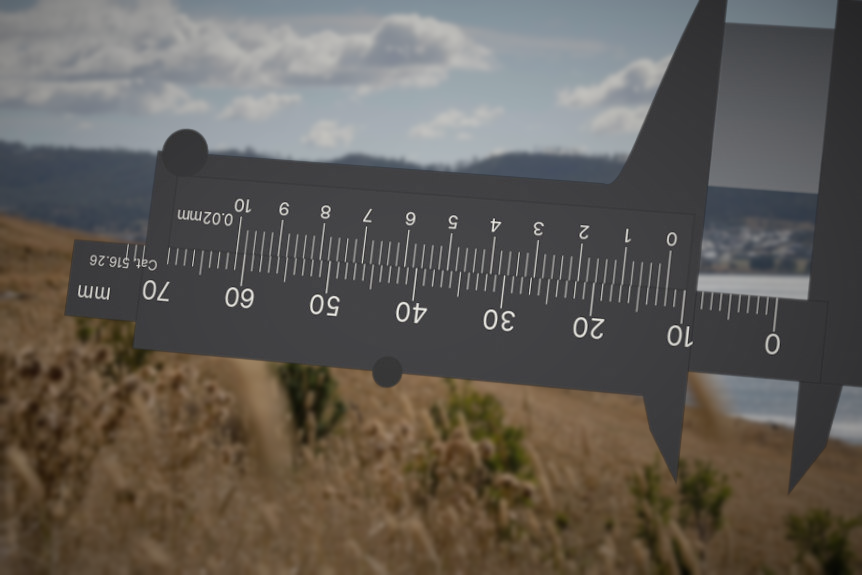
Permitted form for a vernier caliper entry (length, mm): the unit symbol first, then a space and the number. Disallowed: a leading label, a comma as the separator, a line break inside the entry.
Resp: mm 12.0
